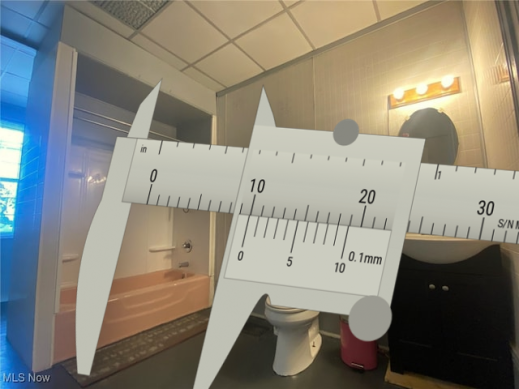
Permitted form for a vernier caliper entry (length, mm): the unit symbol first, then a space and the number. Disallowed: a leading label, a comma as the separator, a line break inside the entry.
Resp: mm 9.9
